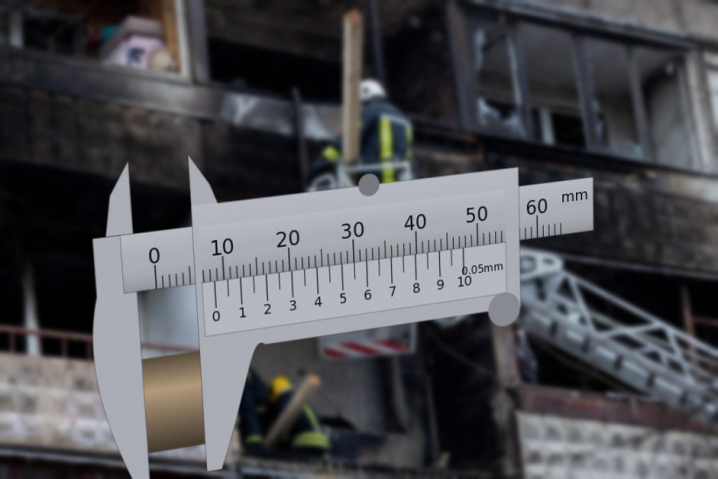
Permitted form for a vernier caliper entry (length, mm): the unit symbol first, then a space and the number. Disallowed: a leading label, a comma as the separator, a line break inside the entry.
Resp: mm 8.6
